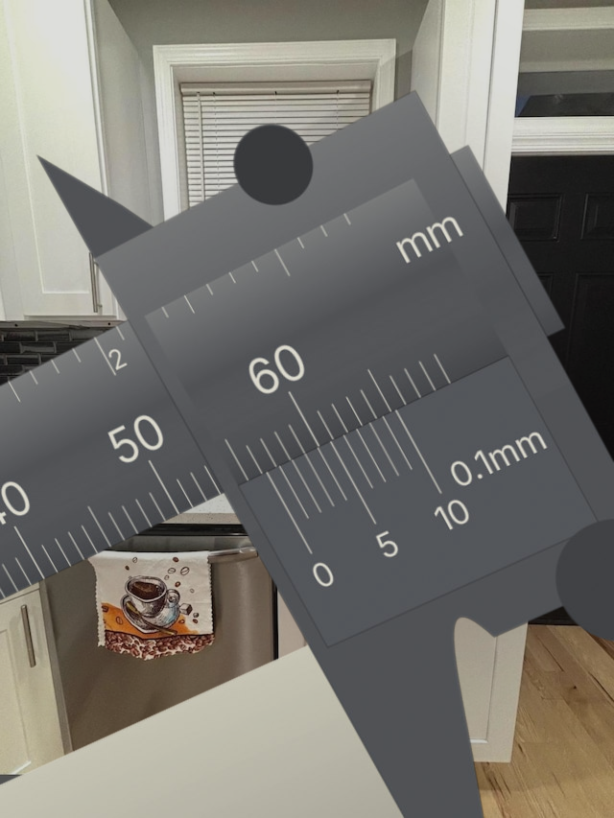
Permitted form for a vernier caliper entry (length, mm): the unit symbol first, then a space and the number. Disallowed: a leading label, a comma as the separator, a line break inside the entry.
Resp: mm 56.3
